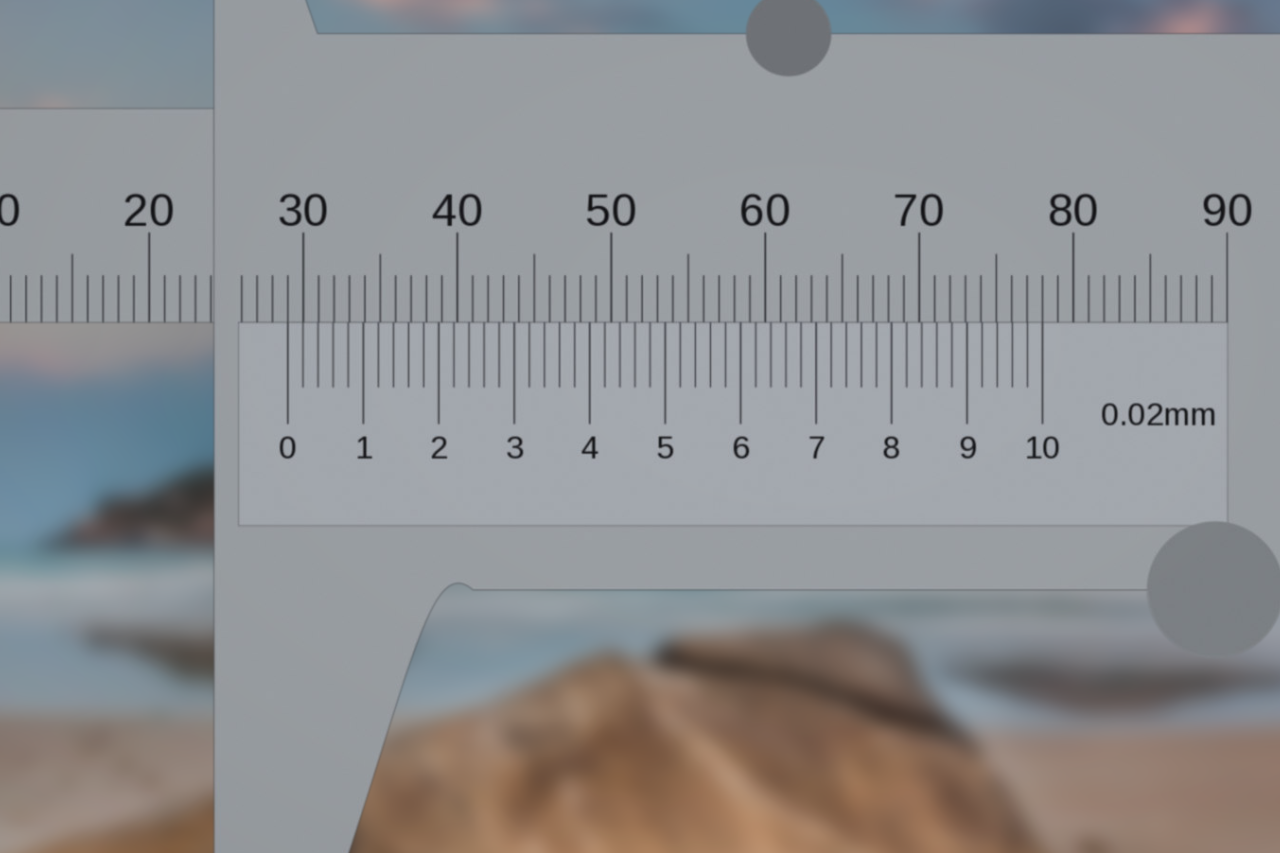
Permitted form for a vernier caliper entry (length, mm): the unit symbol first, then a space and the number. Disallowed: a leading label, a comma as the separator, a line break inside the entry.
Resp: mm 29.0
